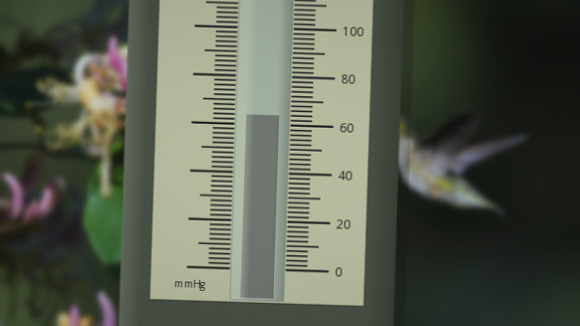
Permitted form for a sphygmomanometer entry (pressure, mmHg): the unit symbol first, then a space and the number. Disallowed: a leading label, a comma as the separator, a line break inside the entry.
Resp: mmHg 64
